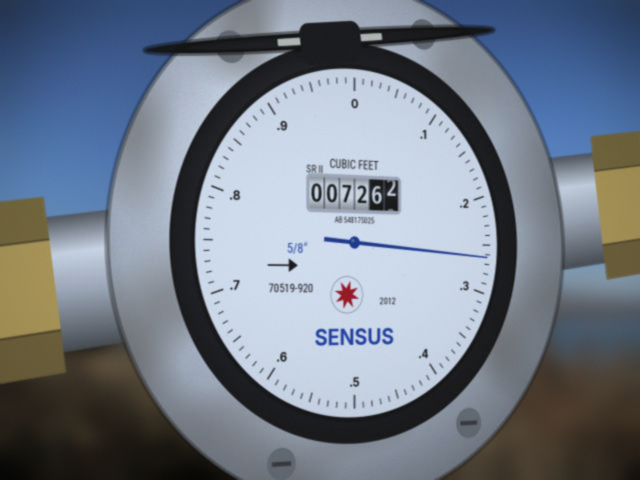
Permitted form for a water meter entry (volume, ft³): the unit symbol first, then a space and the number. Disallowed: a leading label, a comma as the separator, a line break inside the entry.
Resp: ft³ 7262.26
